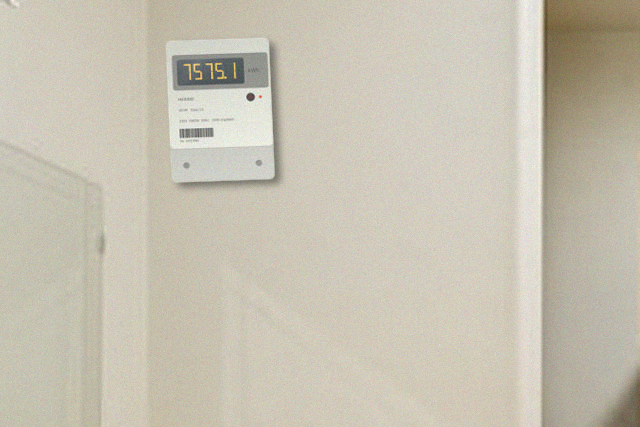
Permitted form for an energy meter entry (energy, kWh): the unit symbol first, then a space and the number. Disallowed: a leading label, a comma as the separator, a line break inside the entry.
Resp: kWh 7575.1
